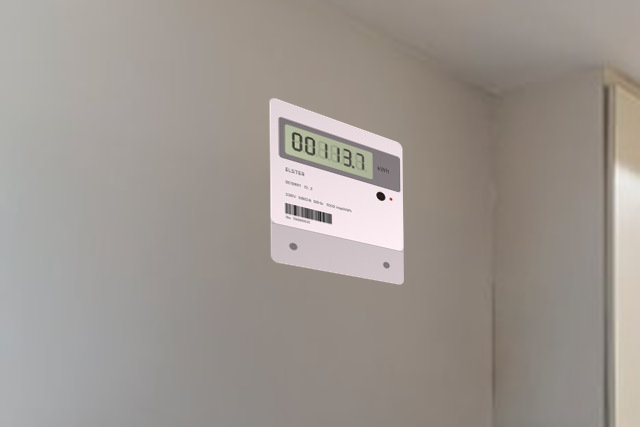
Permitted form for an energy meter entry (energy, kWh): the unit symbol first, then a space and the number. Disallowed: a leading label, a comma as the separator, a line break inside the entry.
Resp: kWh 113.7
